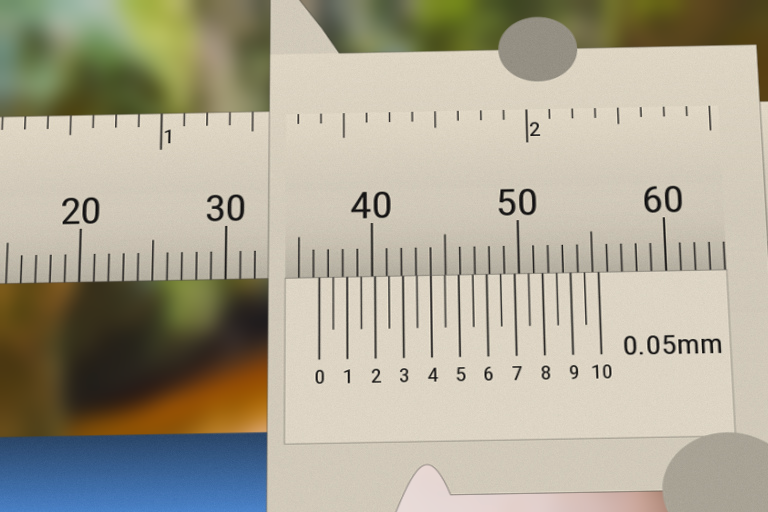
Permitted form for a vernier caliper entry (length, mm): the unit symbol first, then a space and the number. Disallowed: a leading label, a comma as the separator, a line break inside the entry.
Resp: mm 36.4
